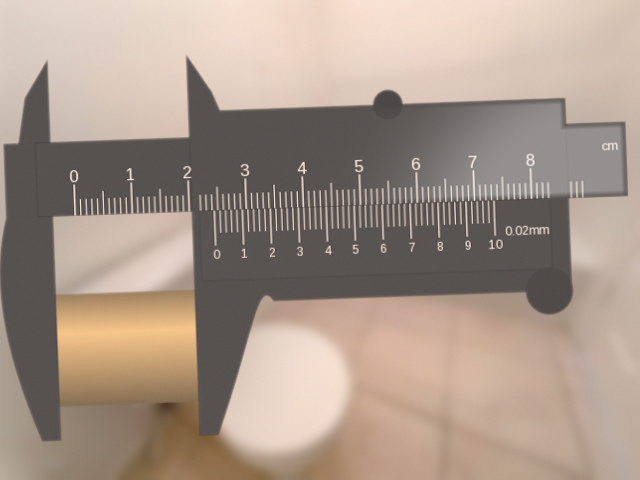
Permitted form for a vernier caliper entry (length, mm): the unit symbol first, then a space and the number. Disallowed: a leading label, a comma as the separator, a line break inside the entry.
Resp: mm 24.4
